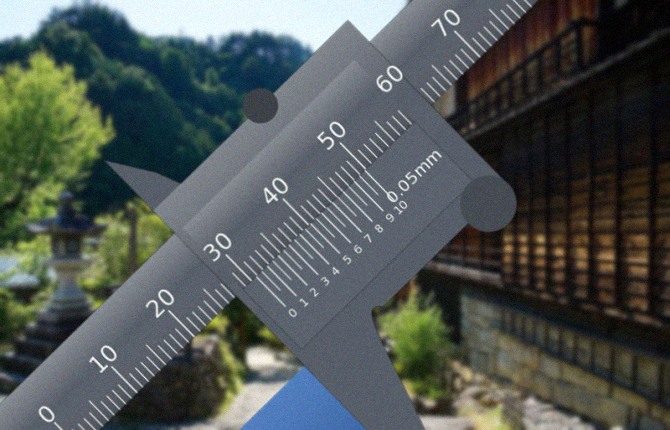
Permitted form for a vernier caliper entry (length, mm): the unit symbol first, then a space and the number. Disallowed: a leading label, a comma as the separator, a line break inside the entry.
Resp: mm 30.8
